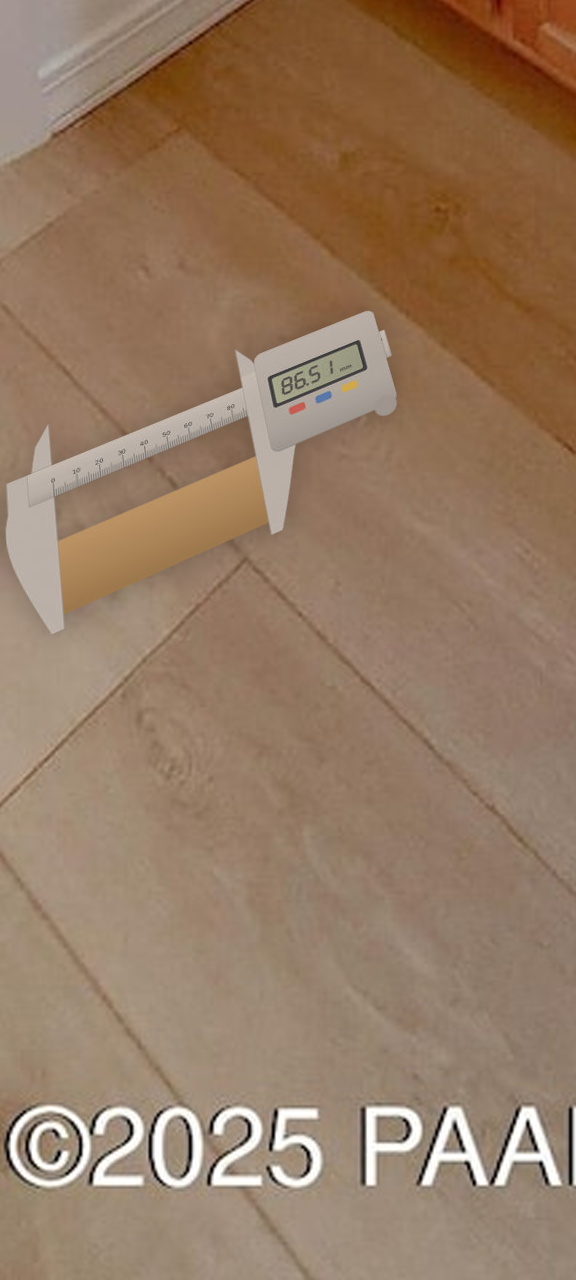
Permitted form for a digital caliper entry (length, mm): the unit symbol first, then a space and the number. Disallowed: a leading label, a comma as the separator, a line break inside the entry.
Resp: mm 86.51
